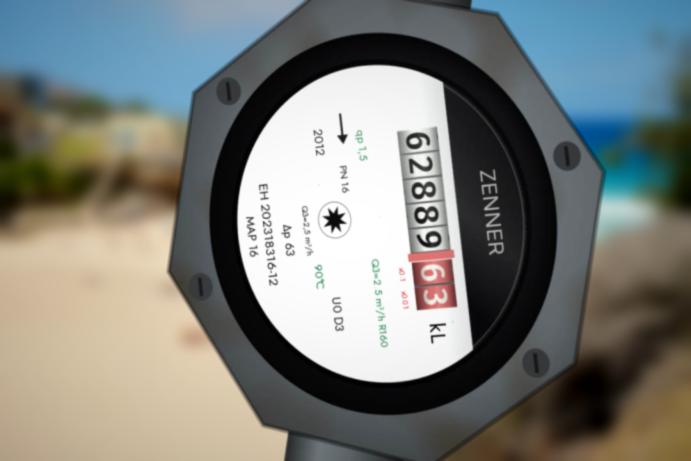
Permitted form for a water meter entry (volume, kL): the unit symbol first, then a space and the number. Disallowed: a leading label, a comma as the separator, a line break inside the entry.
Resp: kL 62889.63
